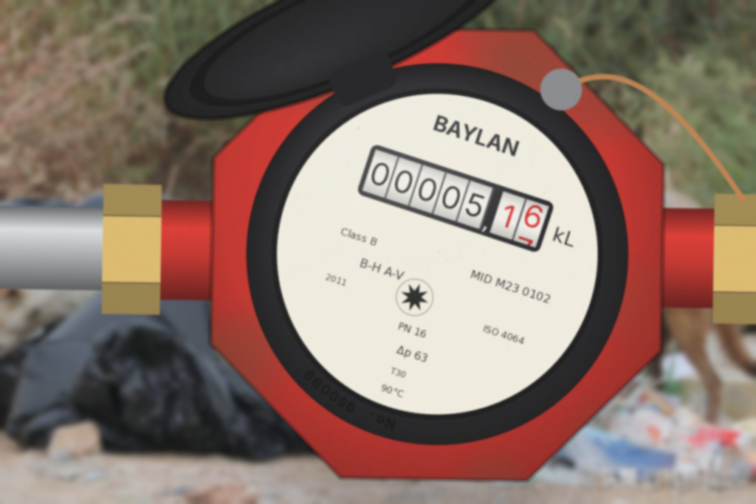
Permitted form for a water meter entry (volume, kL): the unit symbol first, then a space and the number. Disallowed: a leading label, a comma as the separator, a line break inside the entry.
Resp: kL 5.16
